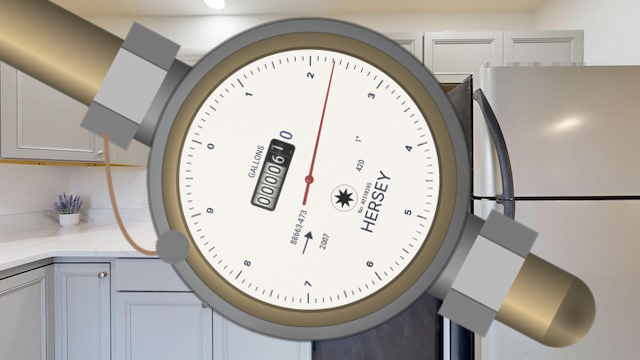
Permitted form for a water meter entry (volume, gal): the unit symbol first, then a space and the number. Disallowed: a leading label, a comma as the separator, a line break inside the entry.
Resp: gal 612.3
